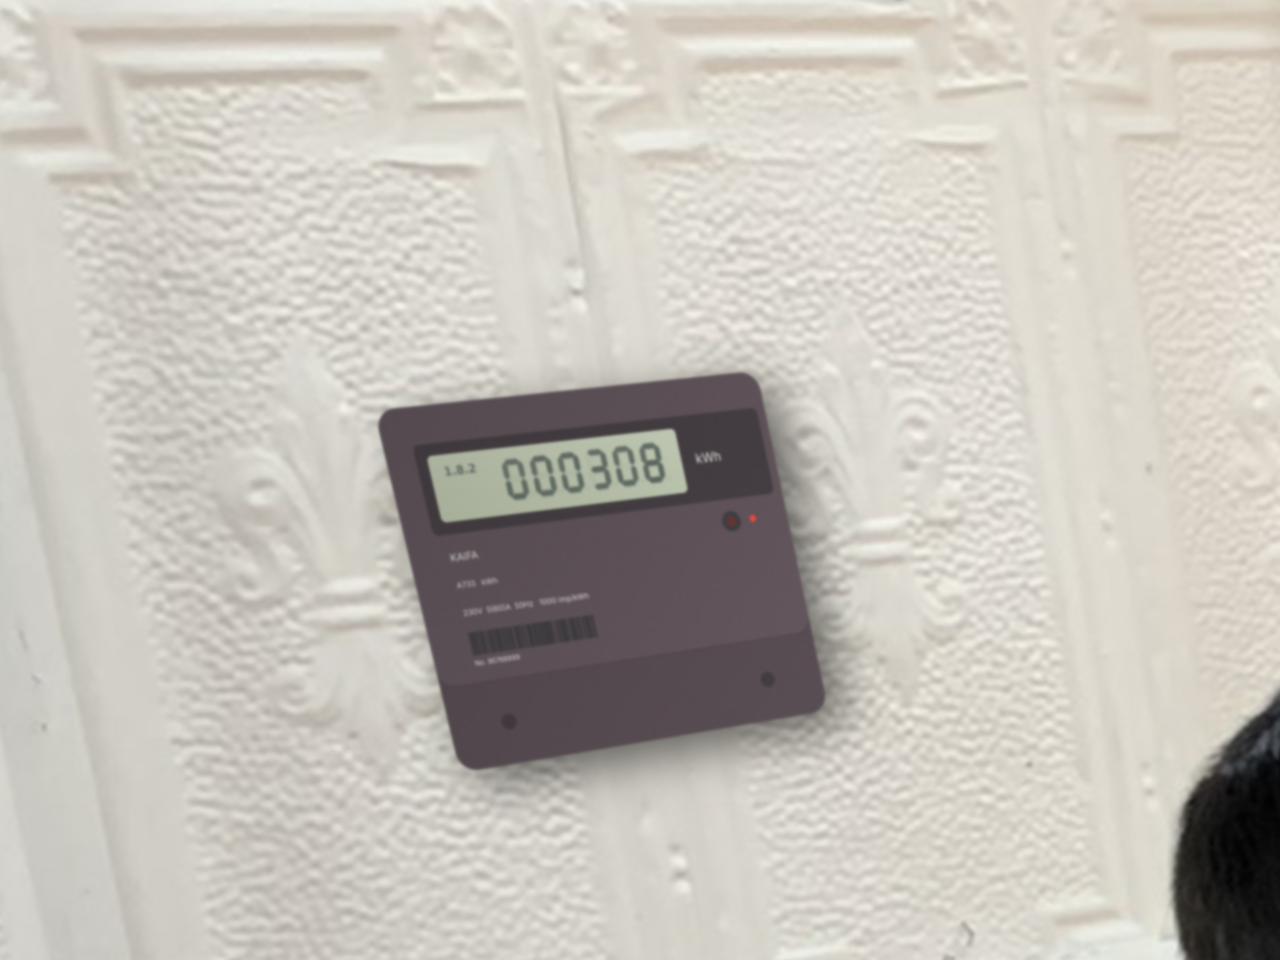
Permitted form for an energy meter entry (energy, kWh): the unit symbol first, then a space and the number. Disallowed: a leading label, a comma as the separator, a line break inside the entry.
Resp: kWh 308
